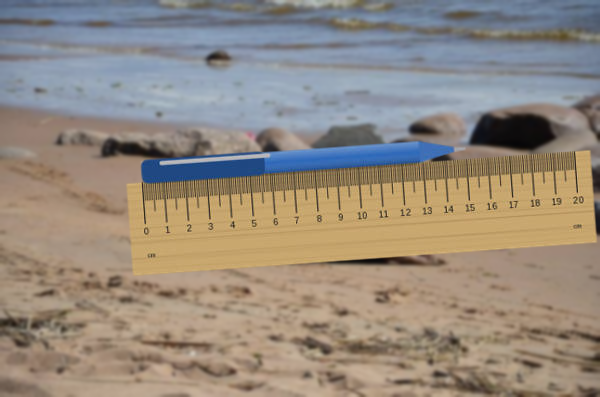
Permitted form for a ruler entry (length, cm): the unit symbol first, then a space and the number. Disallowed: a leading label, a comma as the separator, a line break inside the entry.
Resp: cm 15
